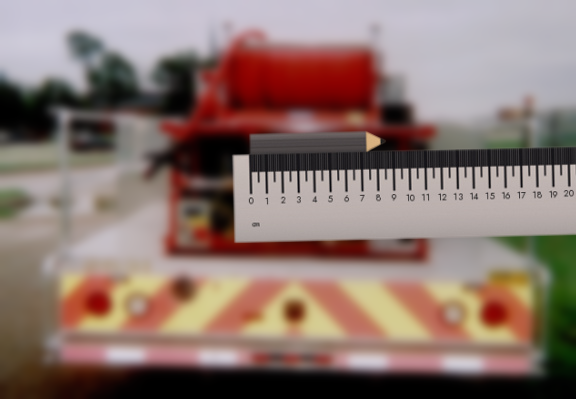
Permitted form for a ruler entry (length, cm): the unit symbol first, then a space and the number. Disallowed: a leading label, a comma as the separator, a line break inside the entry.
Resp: cm 8.5
